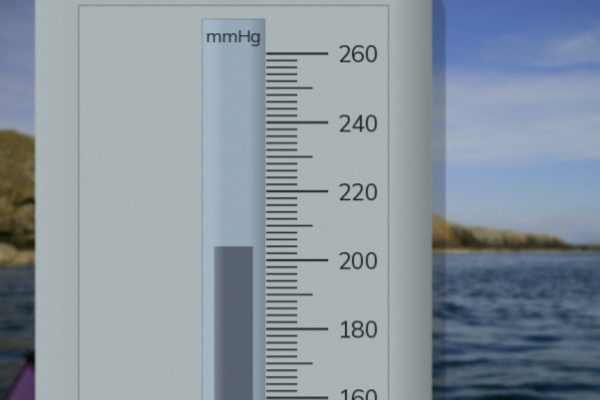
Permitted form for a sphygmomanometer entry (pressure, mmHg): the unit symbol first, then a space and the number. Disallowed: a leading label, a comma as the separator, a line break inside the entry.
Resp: mmHg 204
